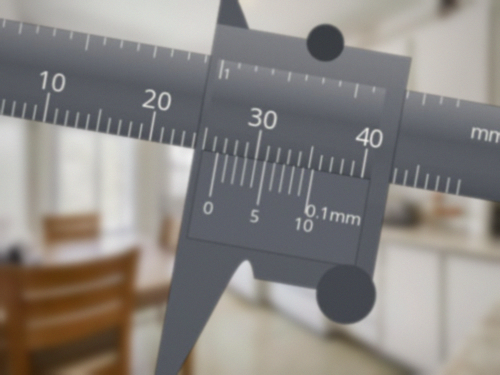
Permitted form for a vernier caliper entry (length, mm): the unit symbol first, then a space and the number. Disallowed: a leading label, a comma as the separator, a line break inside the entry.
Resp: mm 26.4
